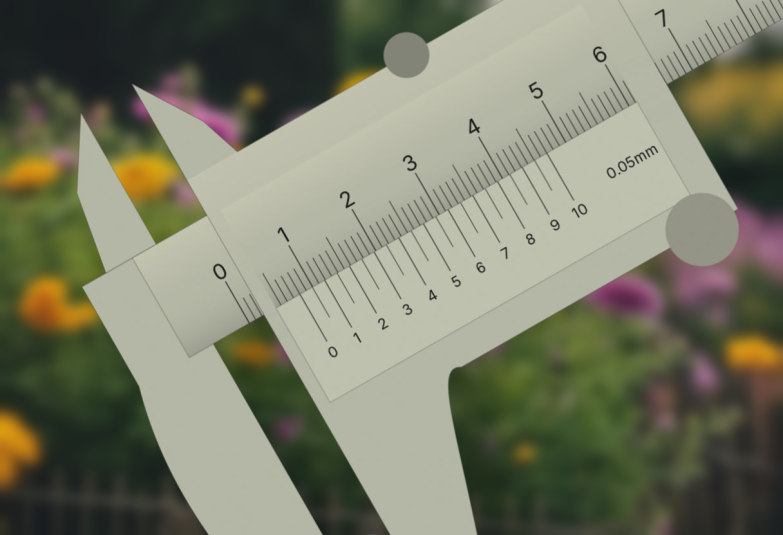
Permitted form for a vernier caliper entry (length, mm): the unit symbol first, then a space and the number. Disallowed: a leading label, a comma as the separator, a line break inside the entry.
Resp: mm 8.0
